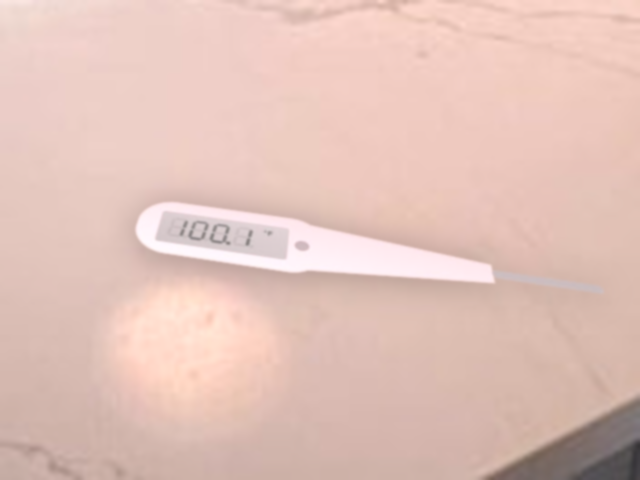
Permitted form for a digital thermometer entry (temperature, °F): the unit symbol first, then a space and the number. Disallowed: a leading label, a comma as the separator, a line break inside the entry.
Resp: °F 100.1
